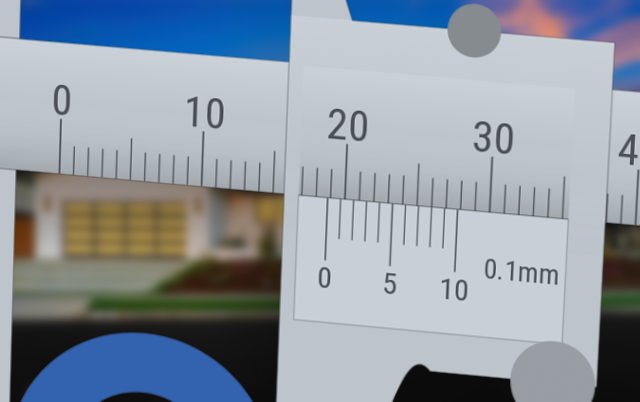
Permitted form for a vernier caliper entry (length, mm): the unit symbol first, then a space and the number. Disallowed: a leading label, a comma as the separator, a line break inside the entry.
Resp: mm 18.8
